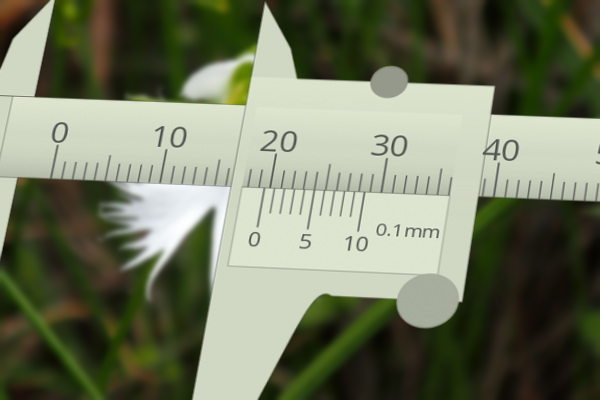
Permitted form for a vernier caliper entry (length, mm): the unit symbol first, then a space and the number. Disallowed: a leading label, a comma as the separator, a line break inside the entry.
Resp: mm 19.5
